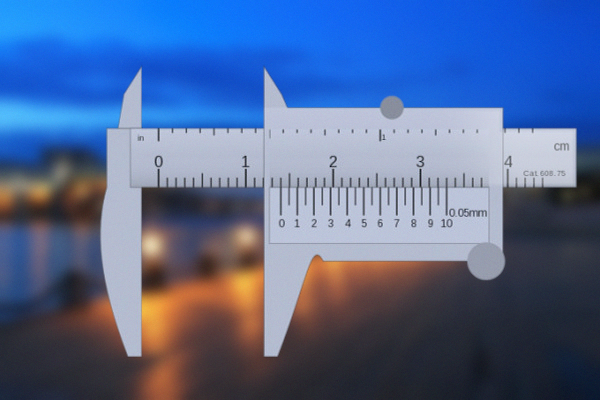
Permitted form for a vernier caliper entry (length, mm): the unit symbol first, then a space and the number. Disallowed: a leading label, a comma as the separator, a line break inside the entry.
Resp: mm 14.0
